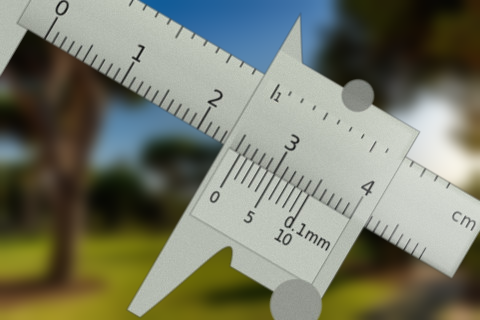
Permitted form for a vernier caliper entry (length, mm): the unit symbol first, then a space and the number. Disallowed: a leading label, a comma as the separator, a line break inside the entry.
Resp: mm 25.6
